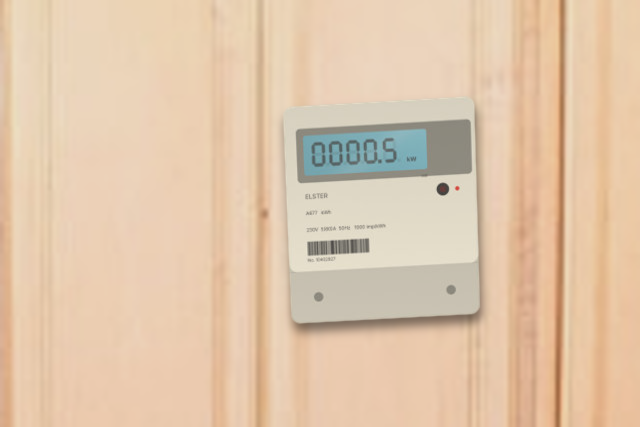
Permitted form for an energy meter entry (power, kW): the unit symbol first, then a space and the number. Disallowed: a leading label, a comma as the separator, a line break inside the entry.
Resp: kW 0.5
